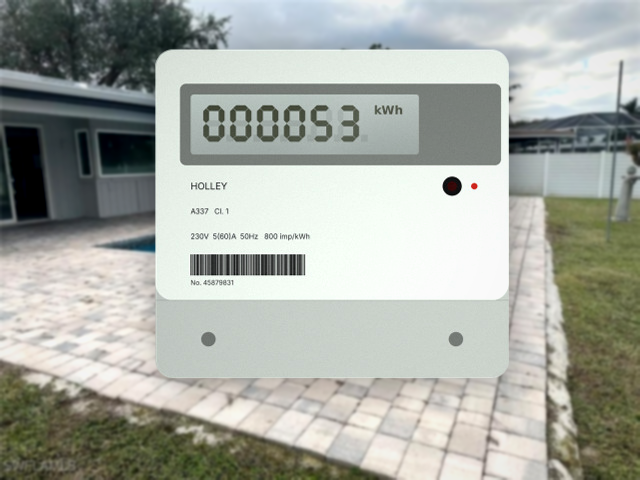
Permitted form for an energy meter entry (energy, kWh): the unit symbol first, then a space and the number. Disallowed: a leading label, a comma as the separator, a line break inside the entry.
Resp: kWh 53
